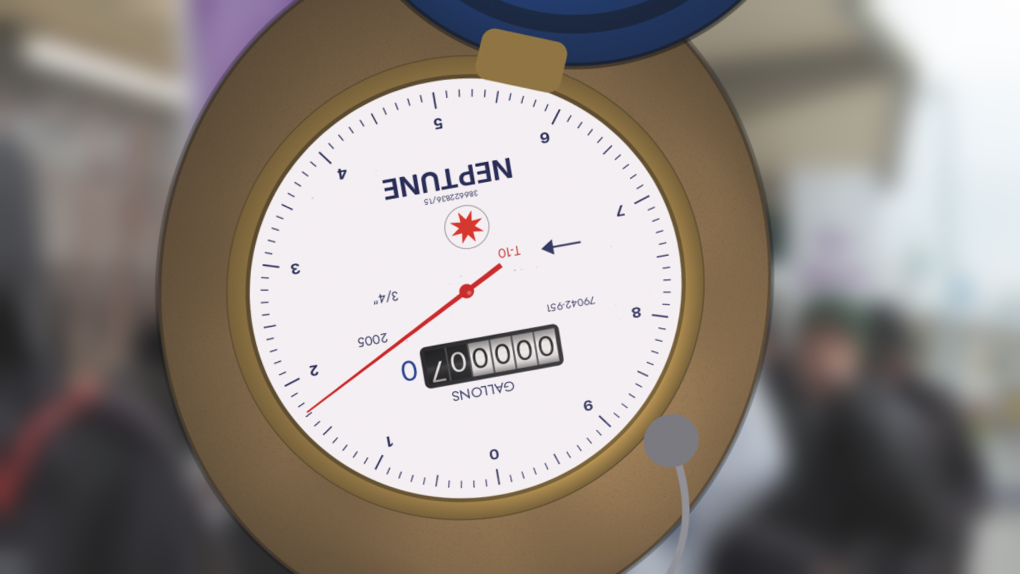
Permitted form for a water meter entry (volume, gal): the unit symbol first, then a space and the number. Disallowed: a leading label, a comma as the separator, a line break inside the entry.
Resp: gal 71.7
